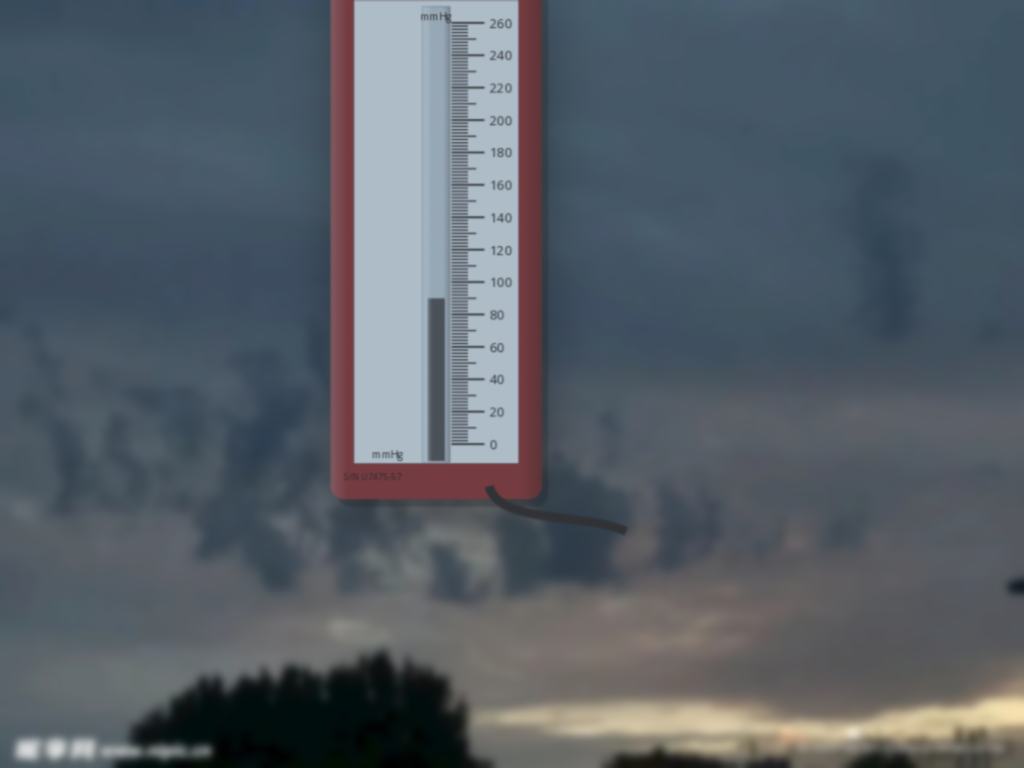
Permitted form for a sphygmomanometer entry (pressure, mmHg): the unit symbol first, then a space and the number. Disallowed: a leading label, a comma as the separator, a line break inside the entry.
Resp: mmHg 90
